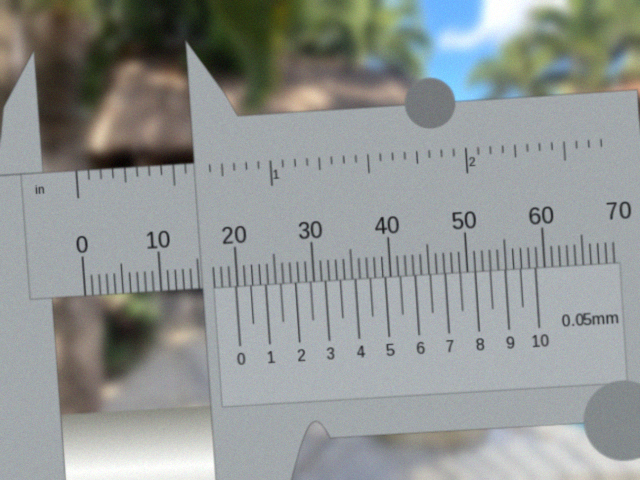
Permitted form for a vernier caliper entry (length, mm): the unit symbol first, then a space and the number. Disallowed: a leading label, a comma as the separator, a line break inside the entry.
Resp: mm 19.8
